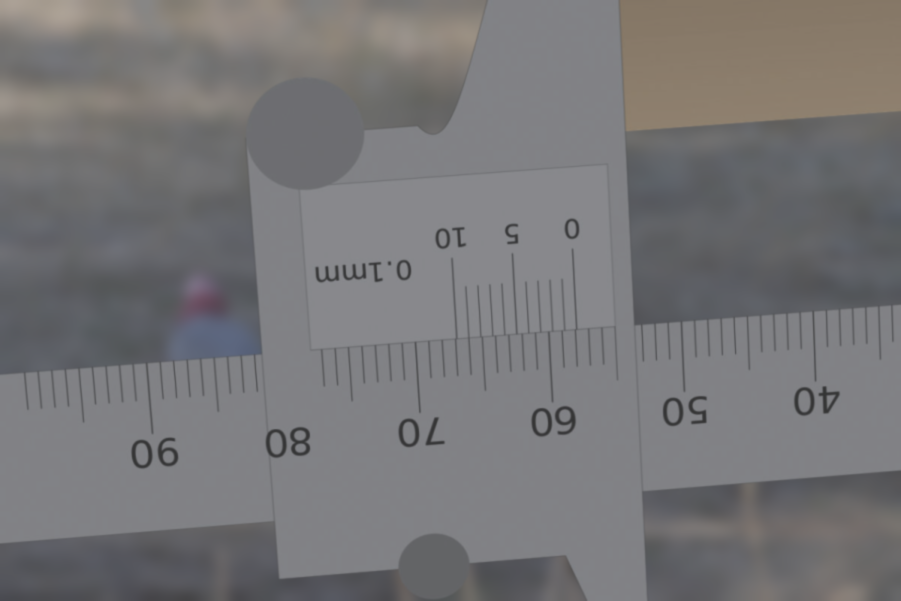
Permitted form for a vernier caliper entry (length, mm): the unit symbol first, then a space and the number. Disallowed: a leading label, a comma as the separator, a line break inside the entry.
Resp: mm 57.9
